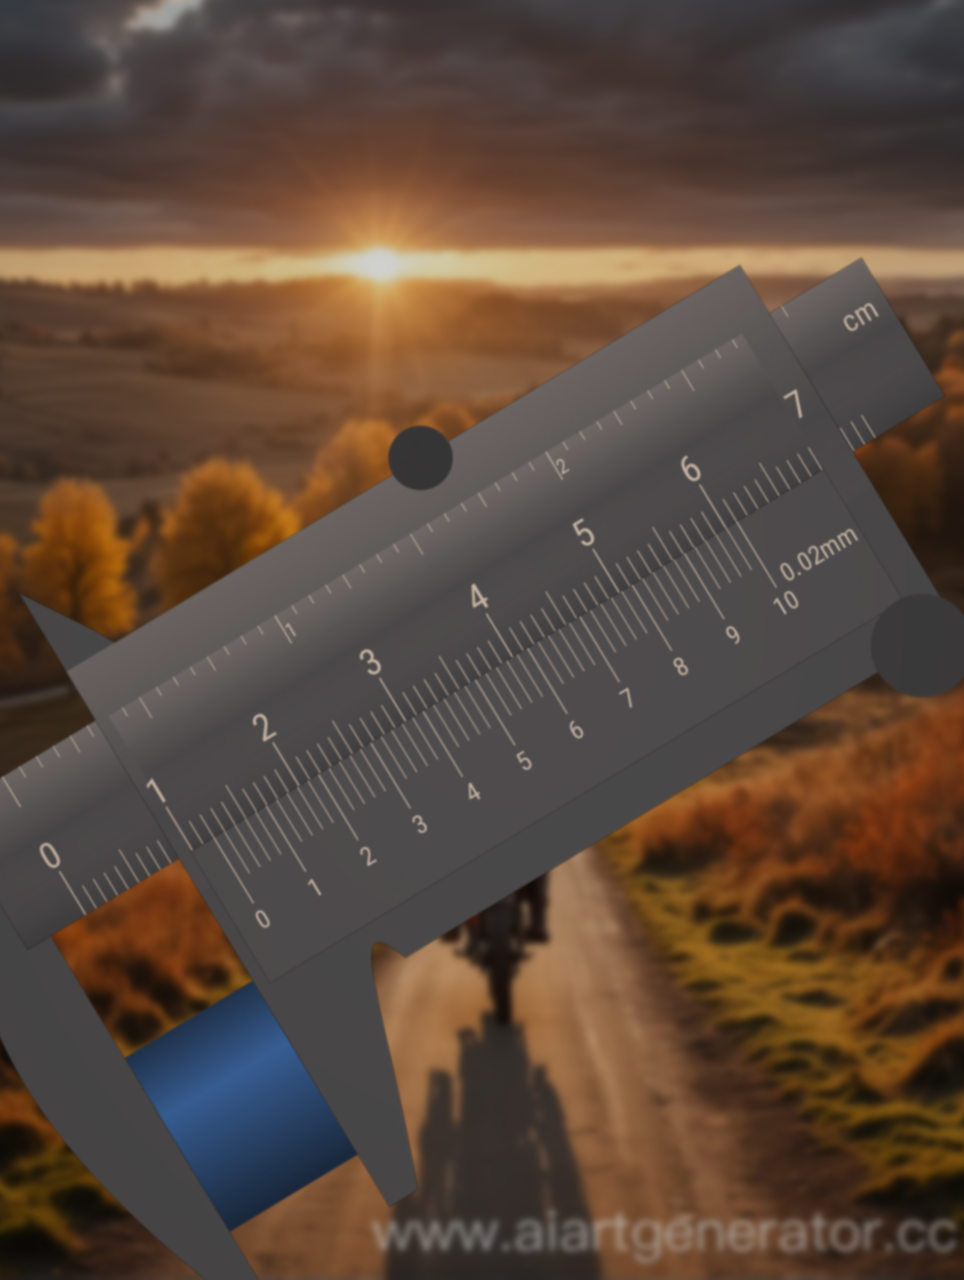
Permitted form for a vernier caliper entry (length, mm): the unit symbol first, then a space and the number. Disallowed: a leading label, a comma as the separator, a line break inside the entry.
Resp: mm 12.0
